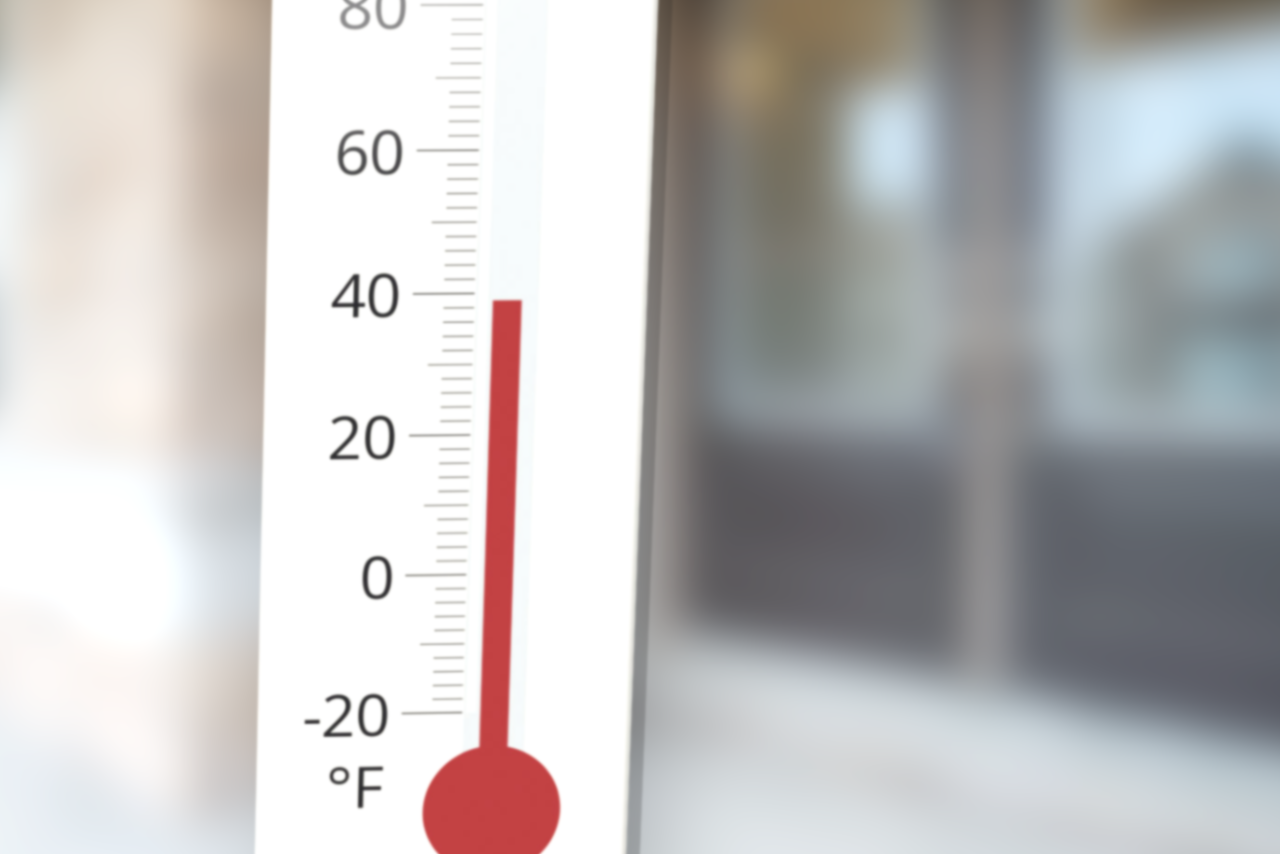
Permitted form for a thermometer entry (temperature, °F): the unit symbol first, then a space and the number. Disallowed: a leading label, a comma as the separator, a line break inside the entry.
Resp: °F 39
